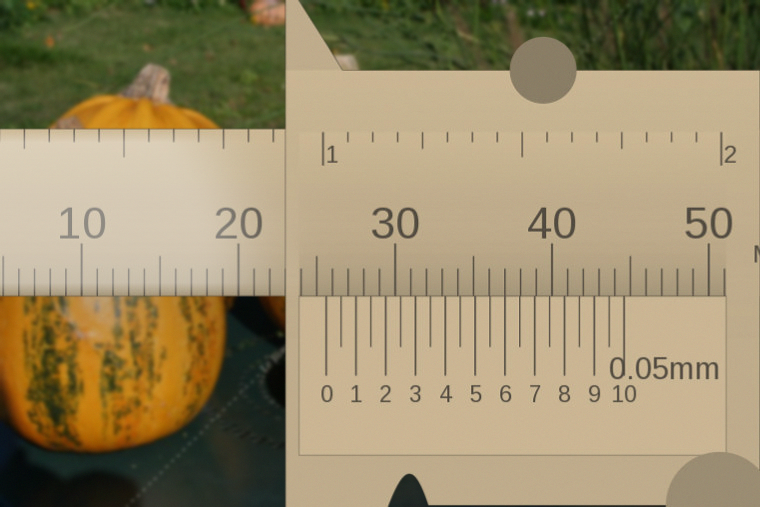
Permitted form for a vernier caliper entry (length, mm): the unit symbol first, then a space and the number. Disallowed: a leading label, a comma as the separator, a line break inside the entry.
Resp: mm 25.6
